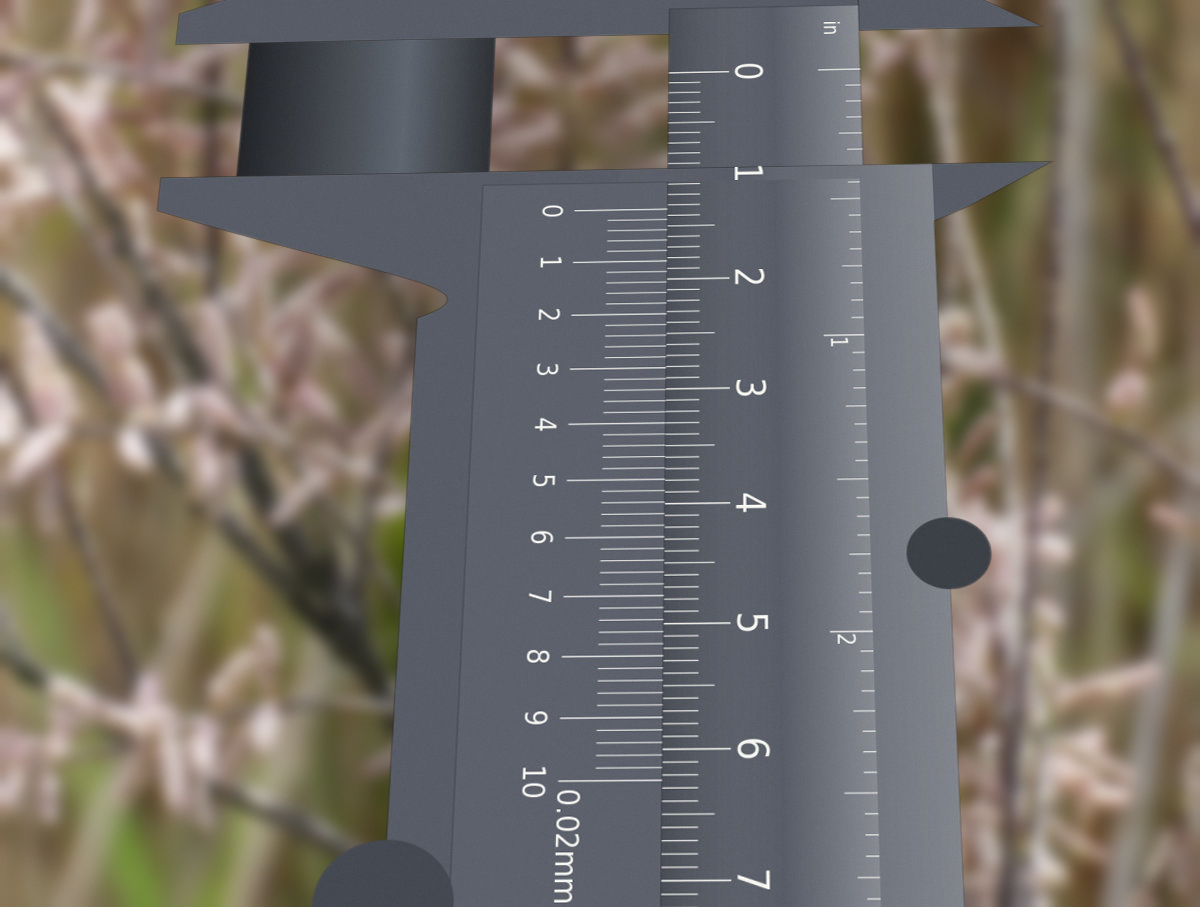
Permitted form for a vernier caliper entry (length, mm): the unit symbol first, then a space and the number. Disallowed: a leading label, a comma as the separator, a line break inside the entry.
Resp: mm 13.4
